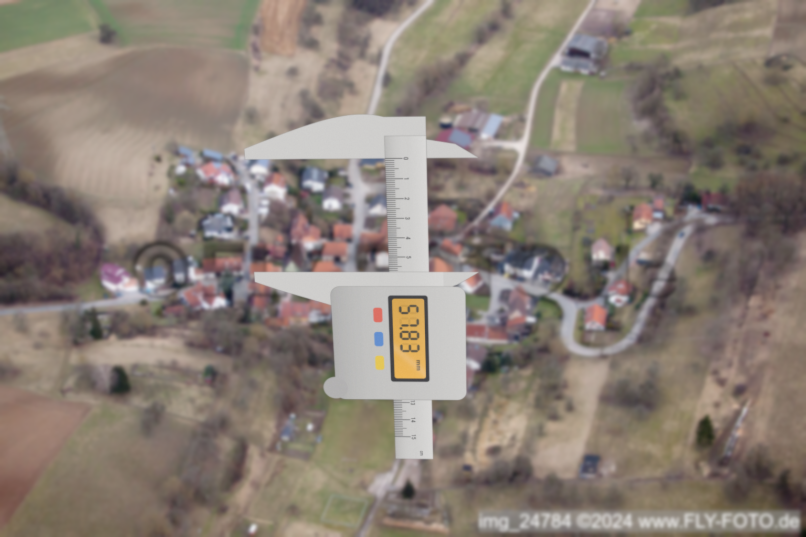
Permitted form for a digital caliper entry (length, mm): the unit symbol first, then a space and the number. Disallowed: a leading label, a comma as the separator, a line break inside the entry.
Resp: mm 57.83
